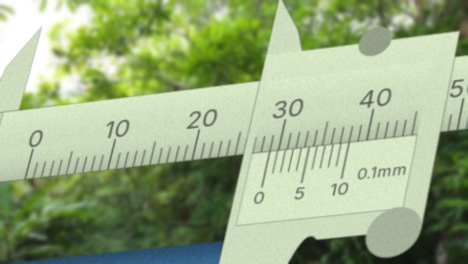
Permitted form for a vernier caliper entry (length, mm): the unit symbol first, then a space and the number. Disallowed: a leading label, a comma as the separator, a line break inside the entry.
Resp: mm 29.0
